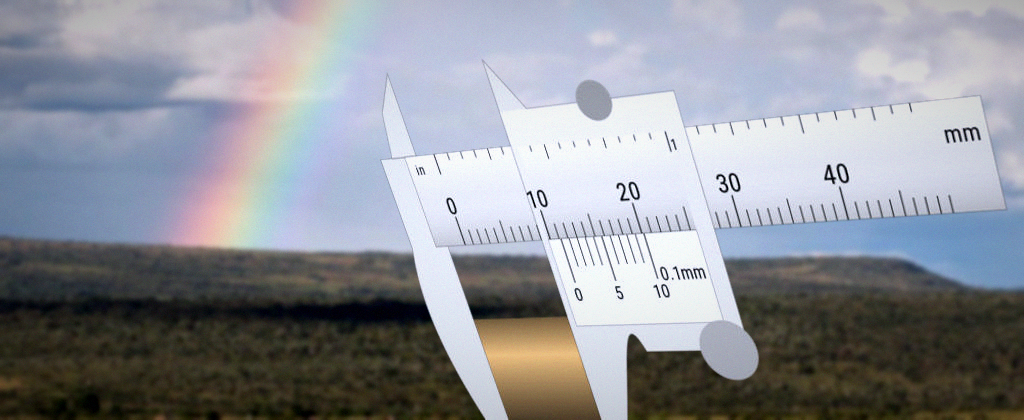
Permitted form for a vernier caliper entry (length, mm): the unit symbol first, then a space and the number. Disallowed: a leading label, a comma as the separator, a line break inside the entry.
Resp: mm 11.2
